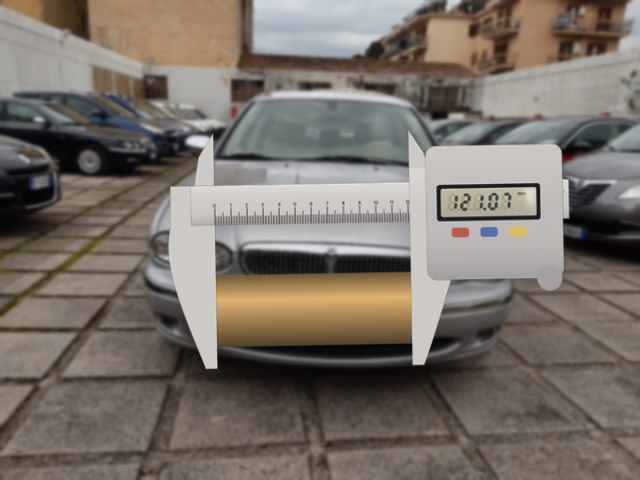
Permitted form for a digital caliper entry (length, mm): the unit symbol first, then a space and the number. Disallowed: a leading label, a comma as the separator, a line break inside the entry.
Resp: mm 121.07
